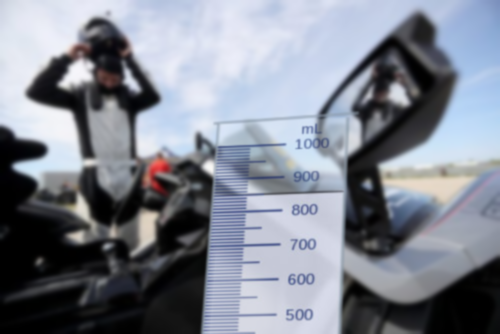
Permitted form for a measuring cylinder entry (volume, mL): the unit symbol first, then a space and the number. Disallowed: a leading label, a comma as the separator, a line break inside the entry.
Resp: mL 850
